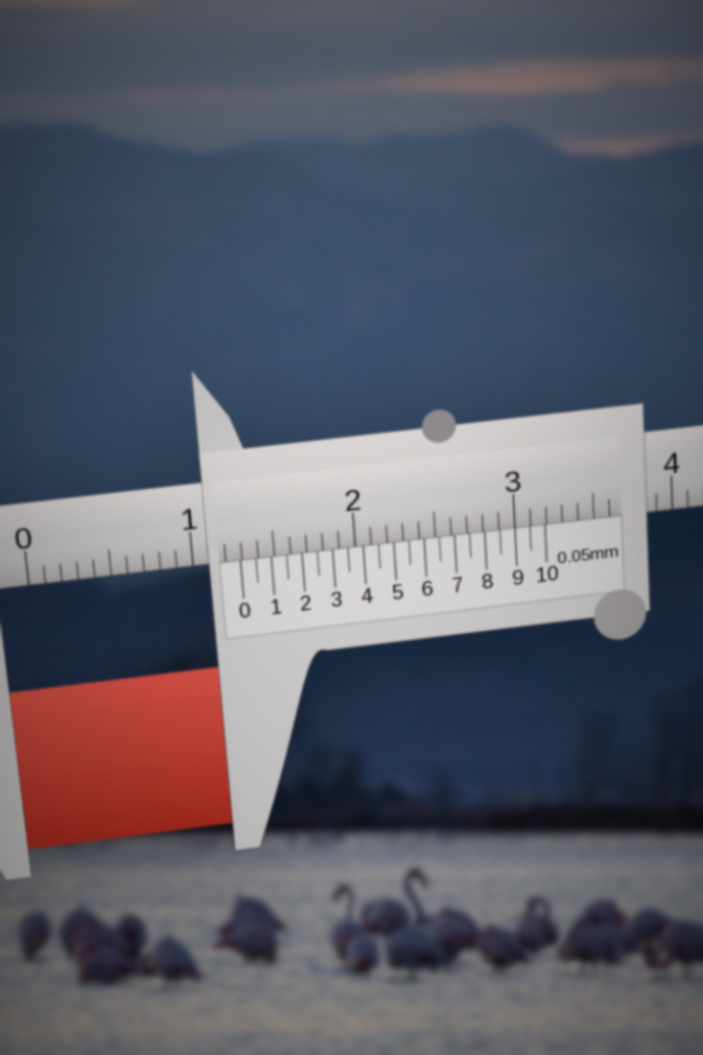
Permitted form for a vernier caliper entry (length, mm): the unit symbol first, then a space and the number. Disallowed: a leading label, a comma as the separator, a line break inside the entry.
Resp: mm 12.9
